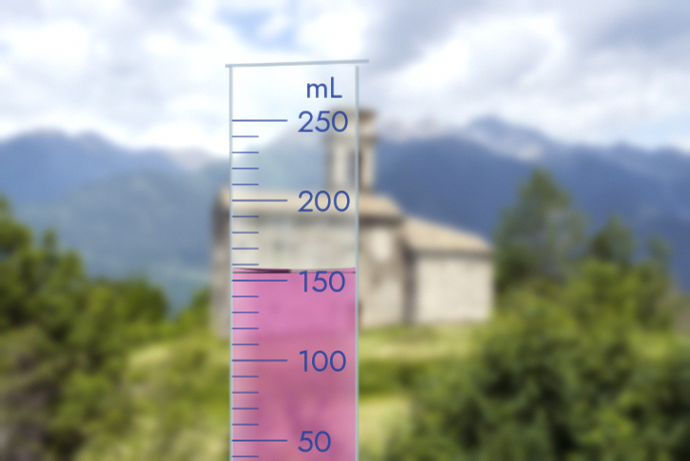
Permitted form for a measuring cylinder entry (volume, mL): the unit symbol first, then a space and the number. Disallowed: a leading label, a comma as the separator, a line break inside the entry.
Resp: mL 155
